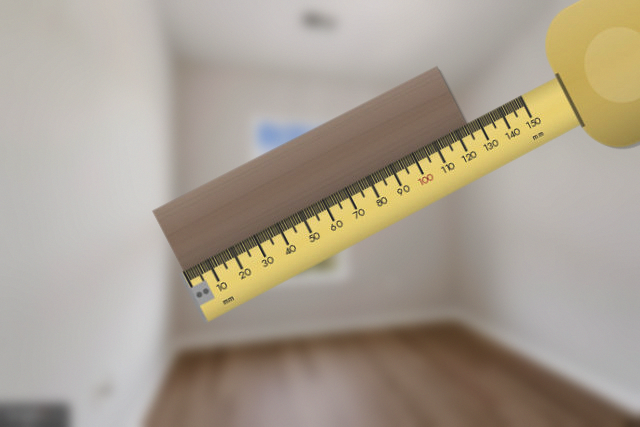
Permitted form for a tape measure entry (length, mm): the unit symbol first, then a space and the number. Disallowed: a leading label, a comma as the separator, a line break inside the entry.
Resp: mm 125
